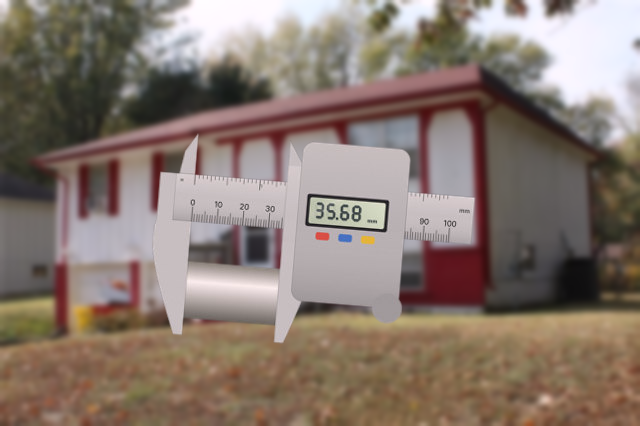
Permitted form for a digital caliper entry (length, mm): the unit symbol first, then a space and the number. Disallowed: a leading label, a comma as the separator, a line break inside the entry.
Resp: mm 35.68
